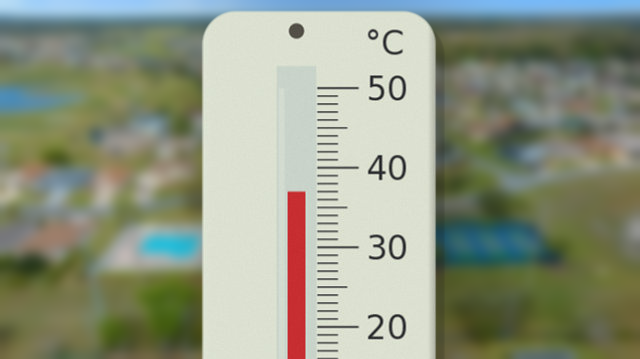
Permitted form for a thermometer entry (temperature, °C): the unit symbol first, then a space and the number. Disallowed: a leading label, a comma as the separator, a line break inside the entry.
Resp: °C 37
